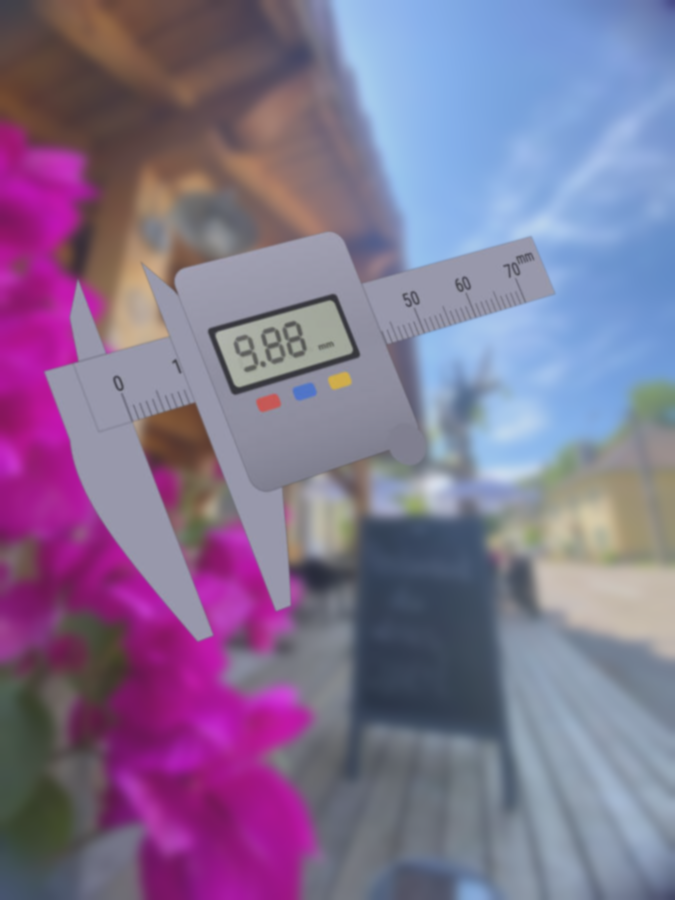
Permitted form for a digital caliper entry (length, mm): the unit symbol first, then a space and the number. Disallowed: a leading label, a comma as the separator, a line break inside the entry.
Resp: mm 9.88
